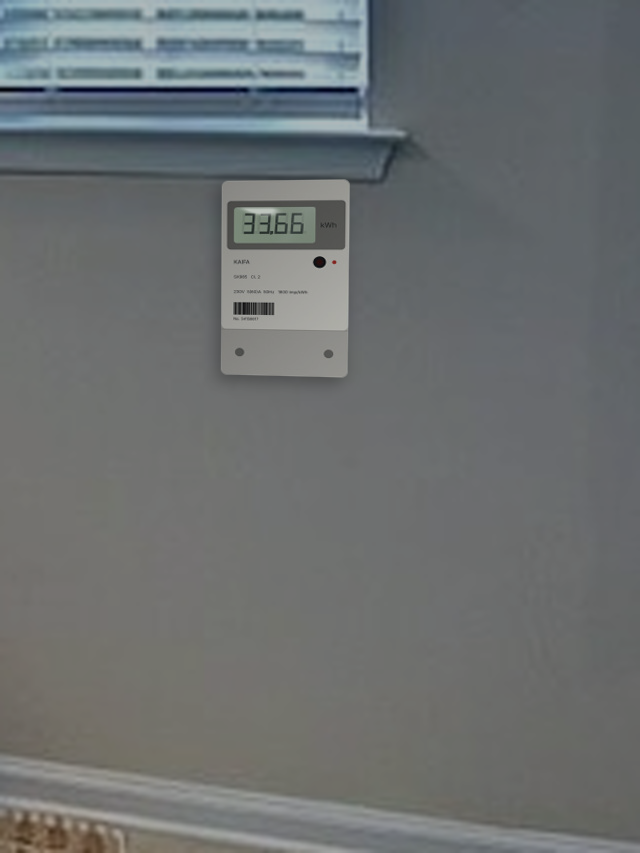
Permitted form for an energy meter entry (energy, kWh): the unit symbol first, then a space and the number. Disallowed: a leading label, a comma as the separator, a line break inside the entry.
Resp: kWh 33.66
